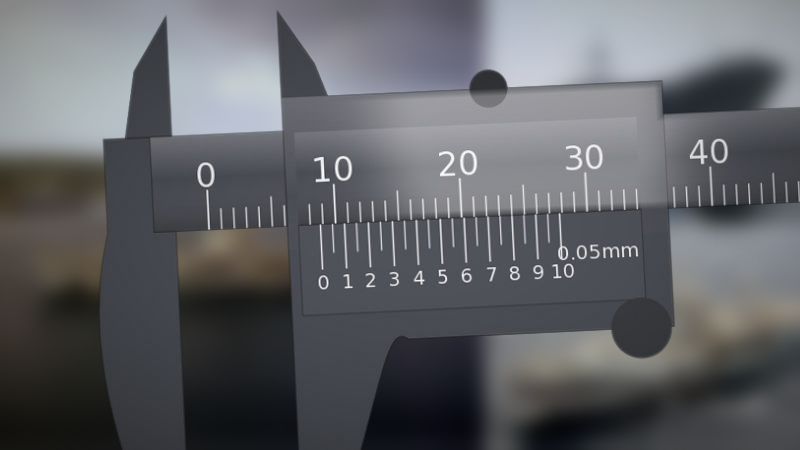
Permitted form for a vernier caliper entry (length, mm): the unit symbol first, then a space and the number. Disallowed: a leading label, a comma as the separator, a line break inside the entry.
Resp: mm 8.8
